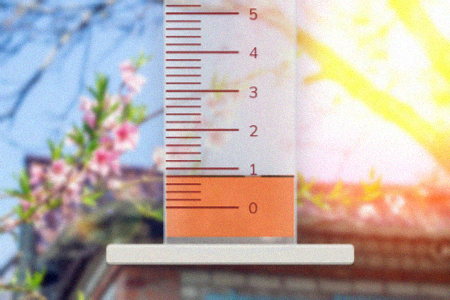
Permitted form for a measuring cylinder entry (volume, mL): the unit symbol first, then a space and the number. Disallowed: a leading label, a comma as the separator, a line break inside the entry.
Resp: mL 0.8
